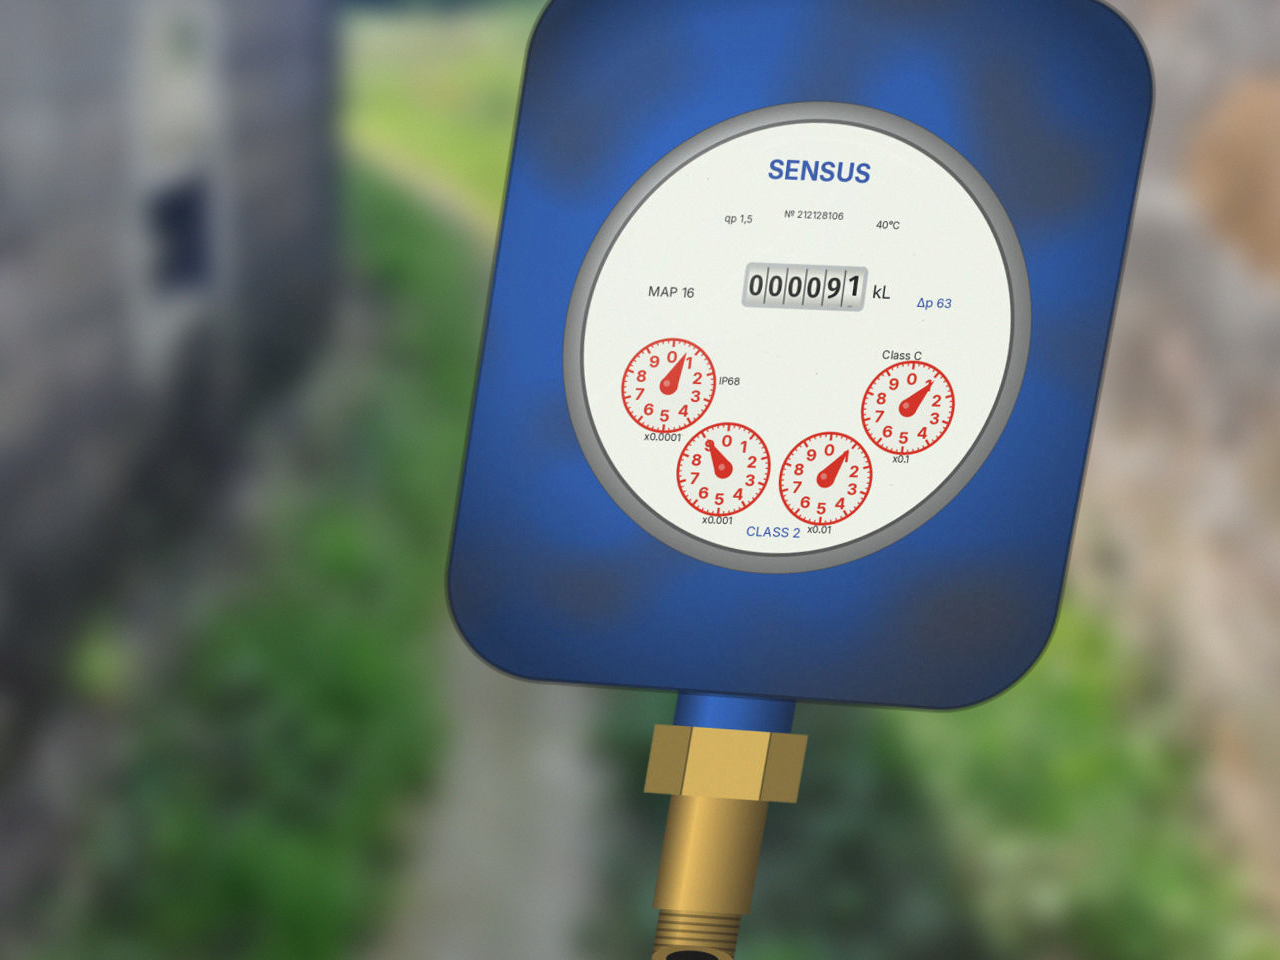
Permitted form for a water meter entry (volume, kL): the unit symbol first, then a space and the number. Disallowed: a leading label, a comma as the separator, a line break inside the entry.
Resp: kL 91.1090
